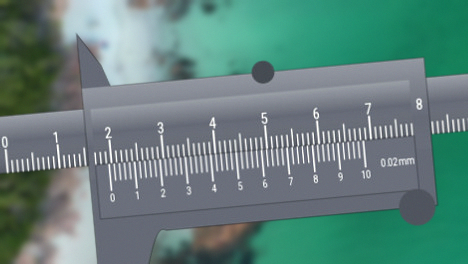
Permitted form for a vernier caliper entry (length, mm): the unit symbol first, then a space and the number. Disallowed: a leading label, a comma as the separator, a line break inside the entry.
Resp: mm 19.5
